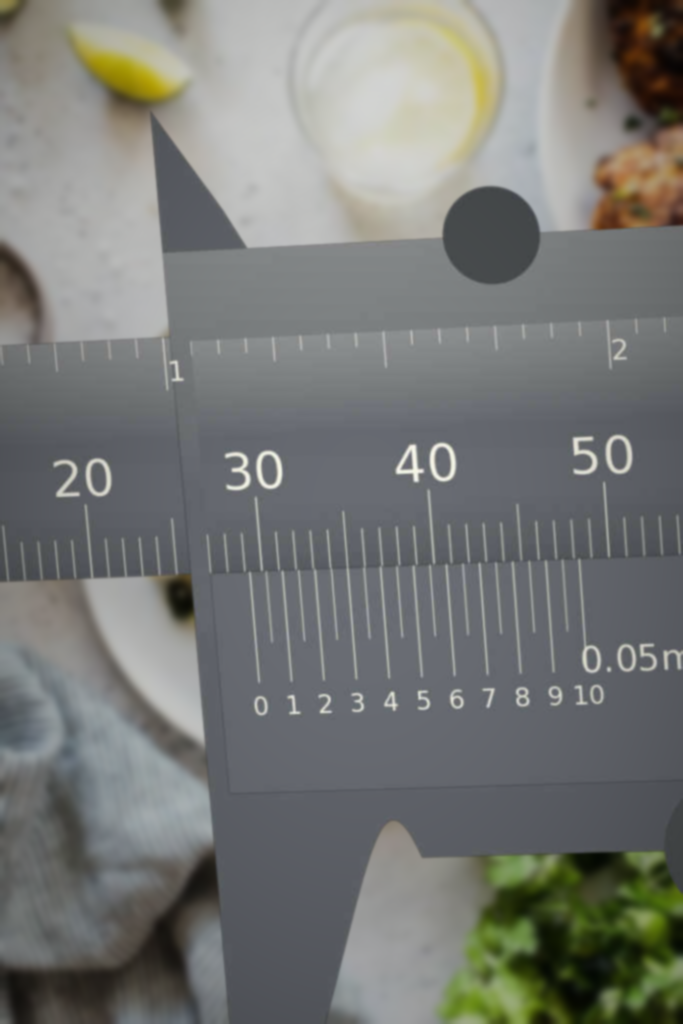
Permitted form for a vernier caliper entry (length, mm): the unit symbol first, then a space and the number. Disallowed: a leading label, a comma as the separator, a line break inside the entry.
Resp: mm 29.3
